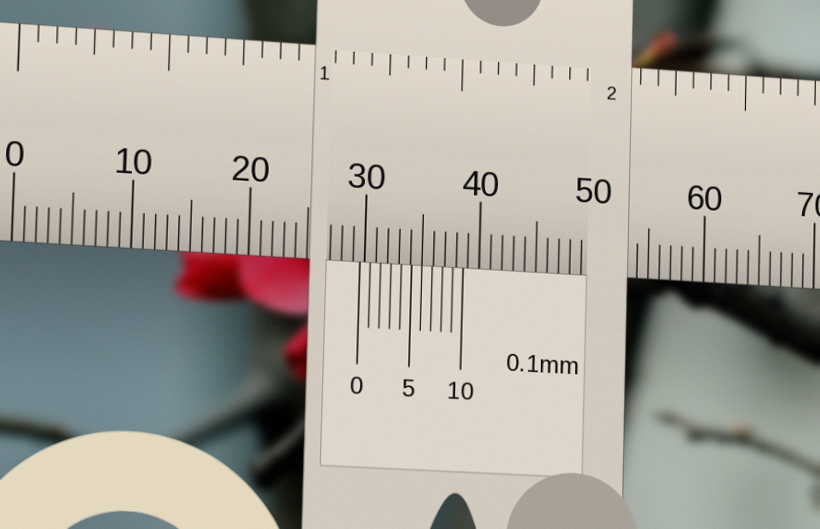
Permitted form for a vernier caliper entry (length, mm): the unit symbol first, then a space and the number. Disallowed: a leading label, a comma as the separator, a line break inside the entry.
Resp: mm 29.6
